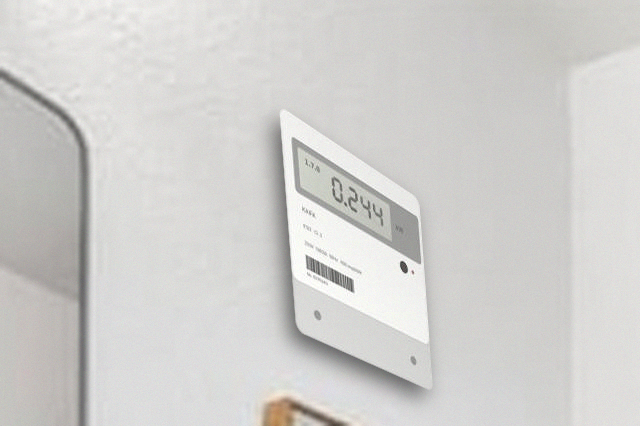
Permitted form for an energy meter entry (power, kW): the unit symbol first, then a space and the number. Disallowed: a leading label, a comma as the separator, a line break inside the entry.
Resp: kW 0.244
